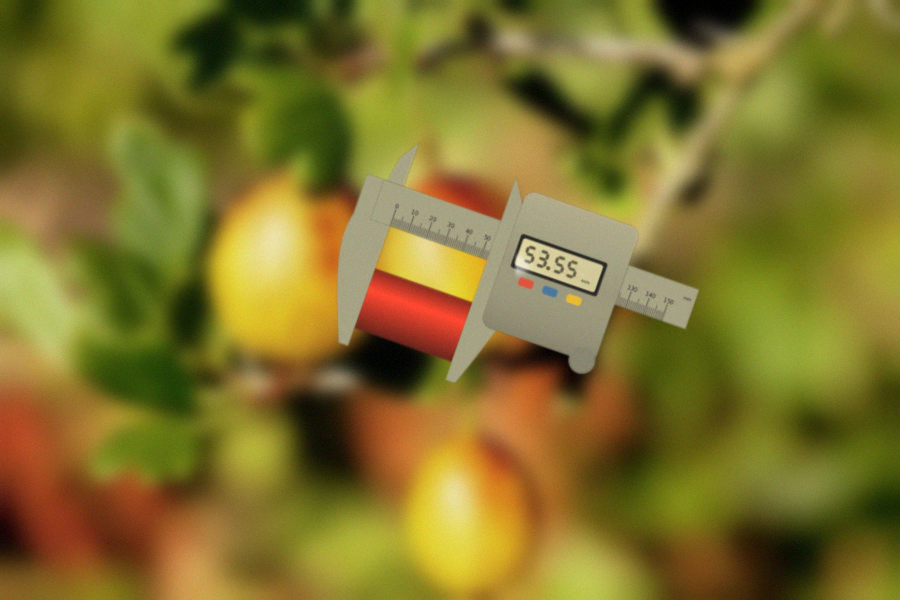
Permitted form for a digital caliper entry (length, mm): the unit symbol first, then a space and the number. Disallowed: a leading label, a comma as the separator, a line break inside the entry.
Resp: mm 53.55
